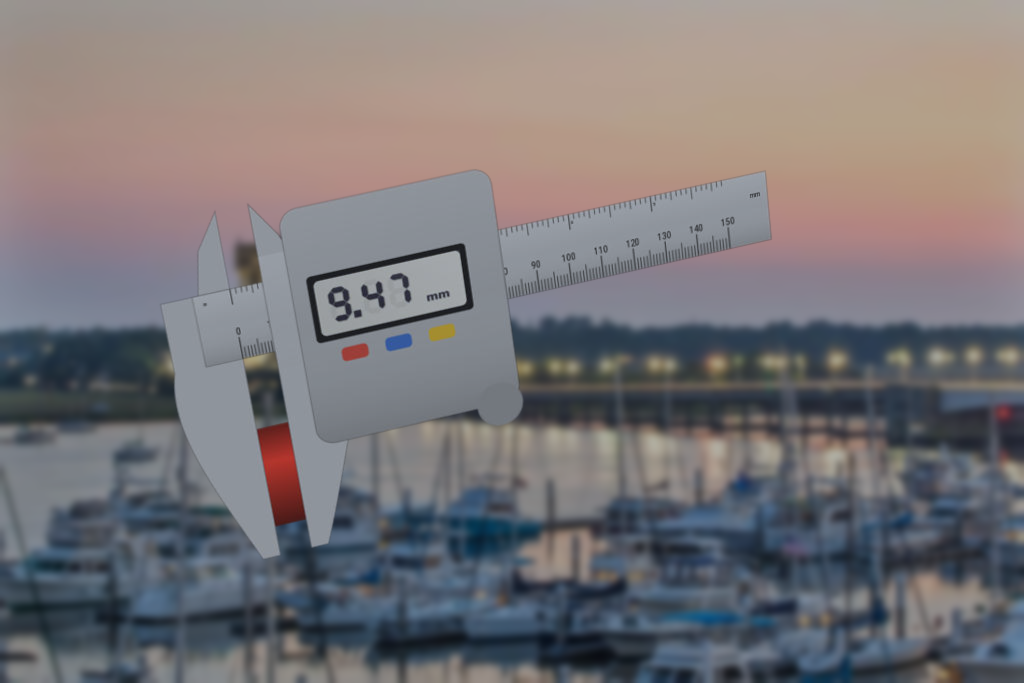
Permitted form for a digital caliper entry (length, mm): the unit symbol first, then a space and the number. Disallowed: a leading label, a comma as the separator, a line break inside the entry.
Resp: mm 9.47
